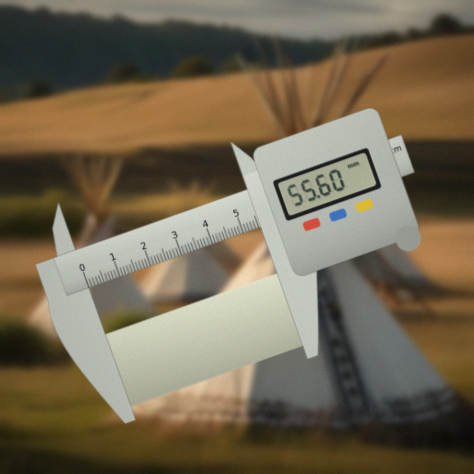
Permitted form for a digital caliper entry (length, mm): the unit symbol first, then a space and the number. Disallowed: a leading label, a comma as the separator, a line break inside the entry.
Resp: mm 55.60
